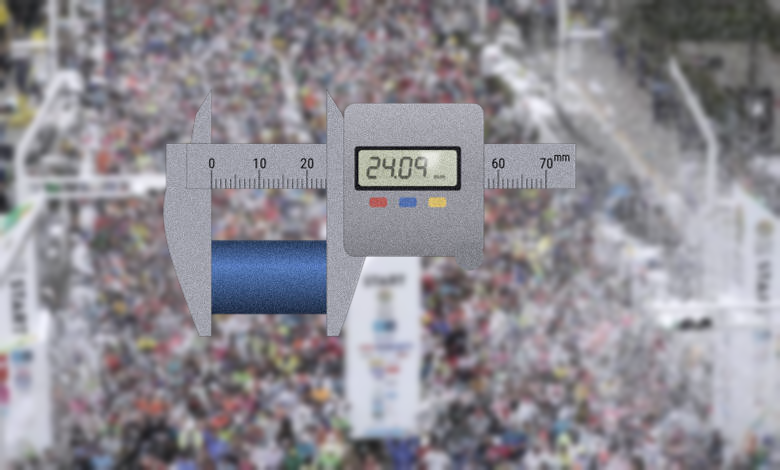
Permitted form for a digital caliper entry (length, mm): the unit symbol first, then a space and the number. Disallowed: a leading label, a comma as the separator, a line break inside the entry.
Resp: mm 24.09
